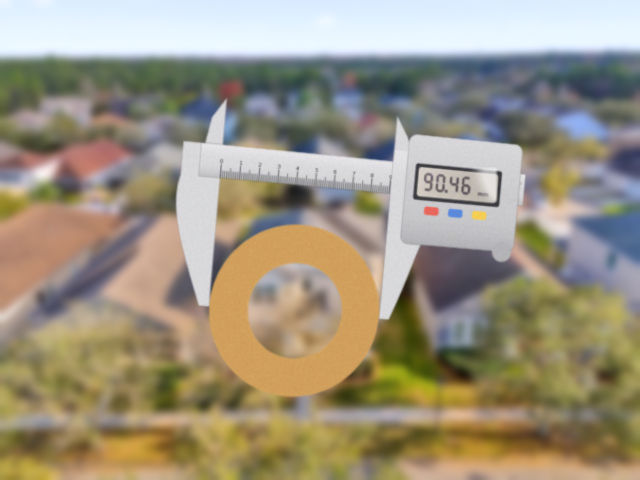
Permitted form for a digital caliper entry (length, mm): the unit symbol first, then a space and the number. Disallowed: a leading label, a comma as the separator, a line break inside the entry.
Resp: mm 90.46
